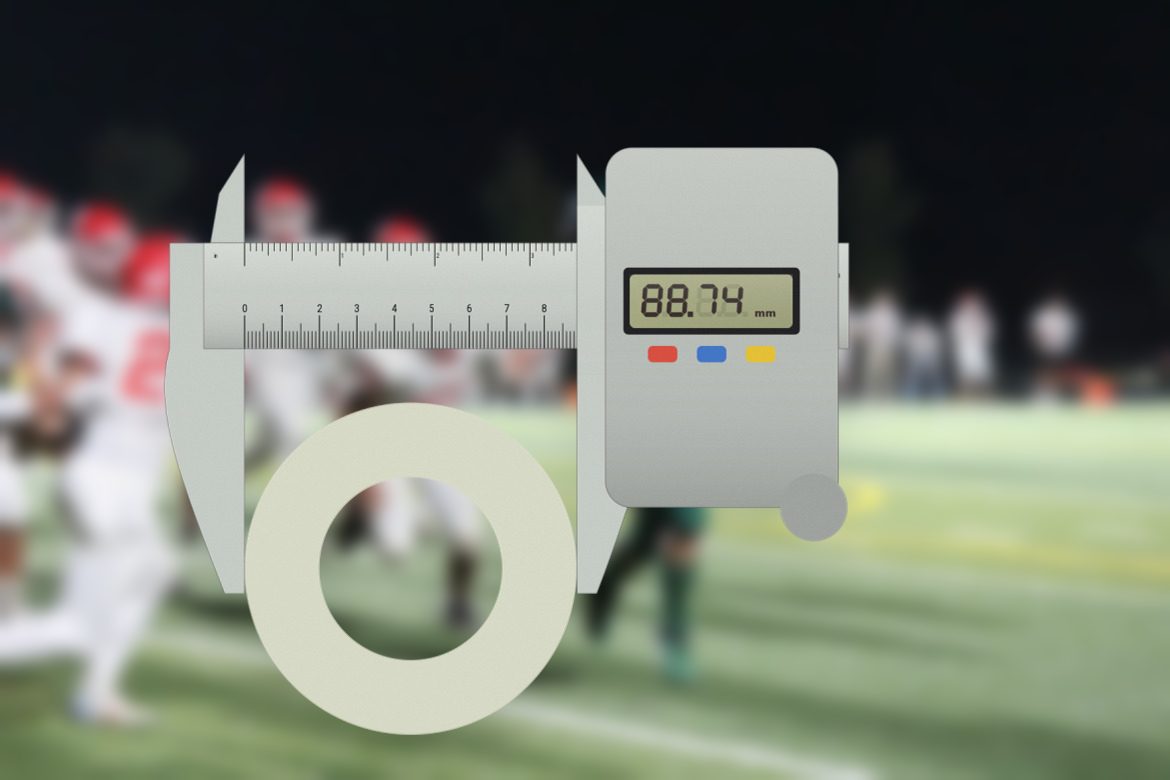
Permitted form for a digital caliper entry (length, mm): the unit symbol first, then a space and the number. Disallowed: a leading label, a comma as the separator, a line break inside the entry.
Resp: mm 88.74
